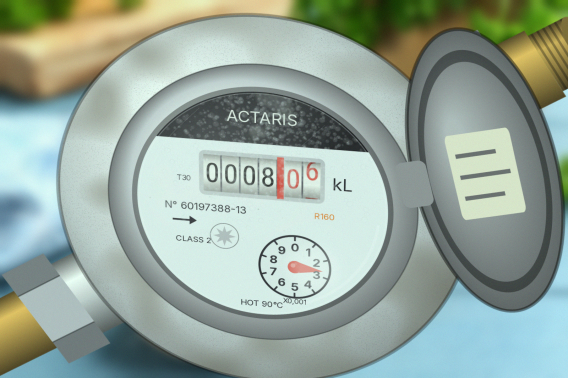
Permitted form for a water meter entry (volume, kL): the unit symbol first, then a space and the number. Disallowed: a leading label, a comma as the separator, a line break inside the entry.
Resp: kL 8.062
